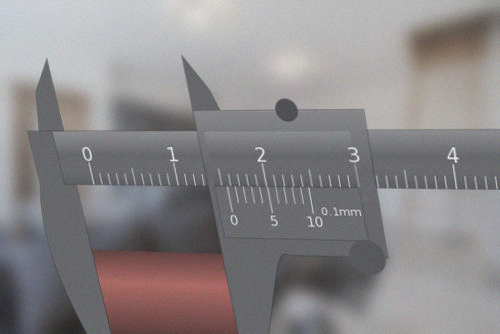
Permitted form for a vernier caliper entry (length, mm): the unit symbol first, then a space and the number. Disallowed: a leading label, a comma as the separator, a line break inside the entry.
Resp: mm 15.6
